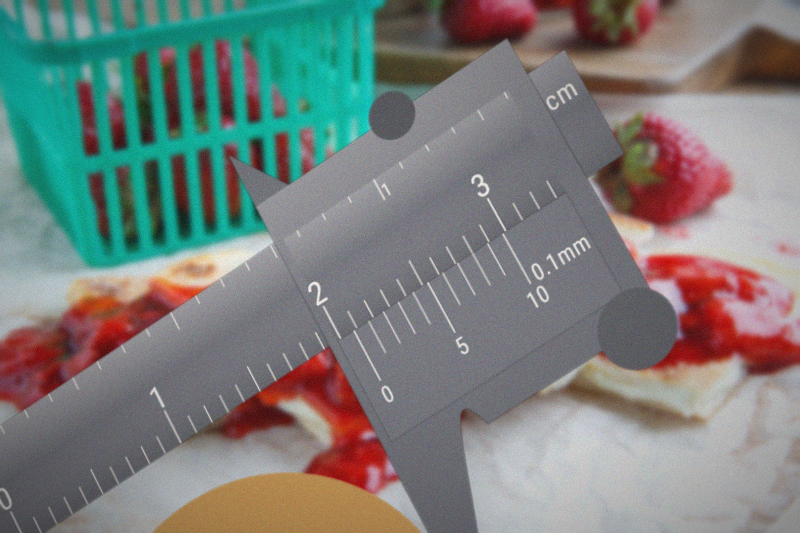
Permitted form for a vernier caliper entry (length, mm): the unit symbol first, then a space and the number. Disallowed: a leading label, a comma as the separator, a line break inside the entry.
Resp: mm 20.8
